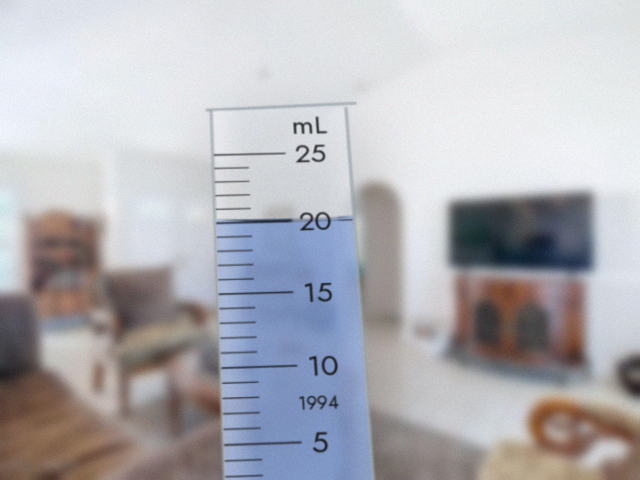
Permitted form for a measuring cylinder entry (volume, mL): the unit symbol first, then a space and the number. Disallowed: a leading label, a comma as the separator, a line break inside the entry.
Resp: mL 20
